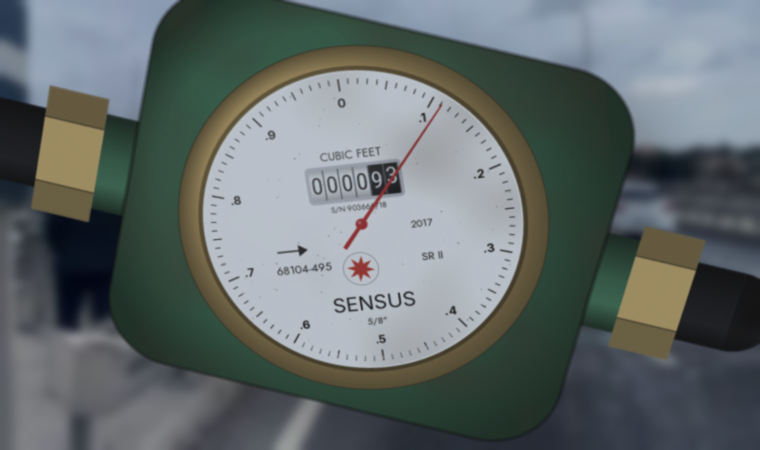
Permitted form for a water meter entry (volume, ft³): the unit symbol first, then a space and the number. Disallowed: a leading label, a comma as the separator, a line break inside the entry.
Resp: ft³ 93.11
